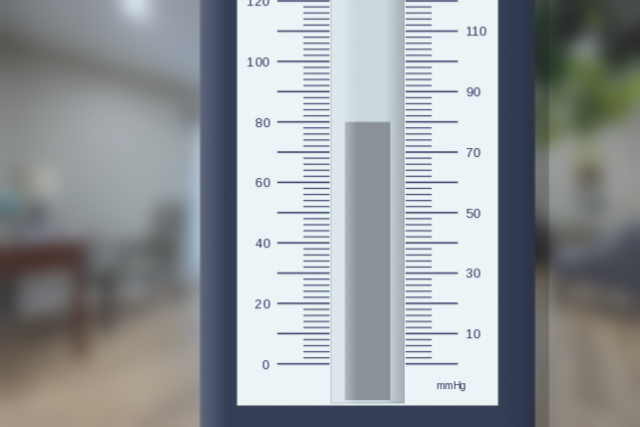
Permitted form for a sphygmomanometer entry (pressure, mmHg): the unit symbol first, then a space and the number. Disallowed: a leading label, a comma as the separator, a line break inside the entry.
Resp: mmHg 80
